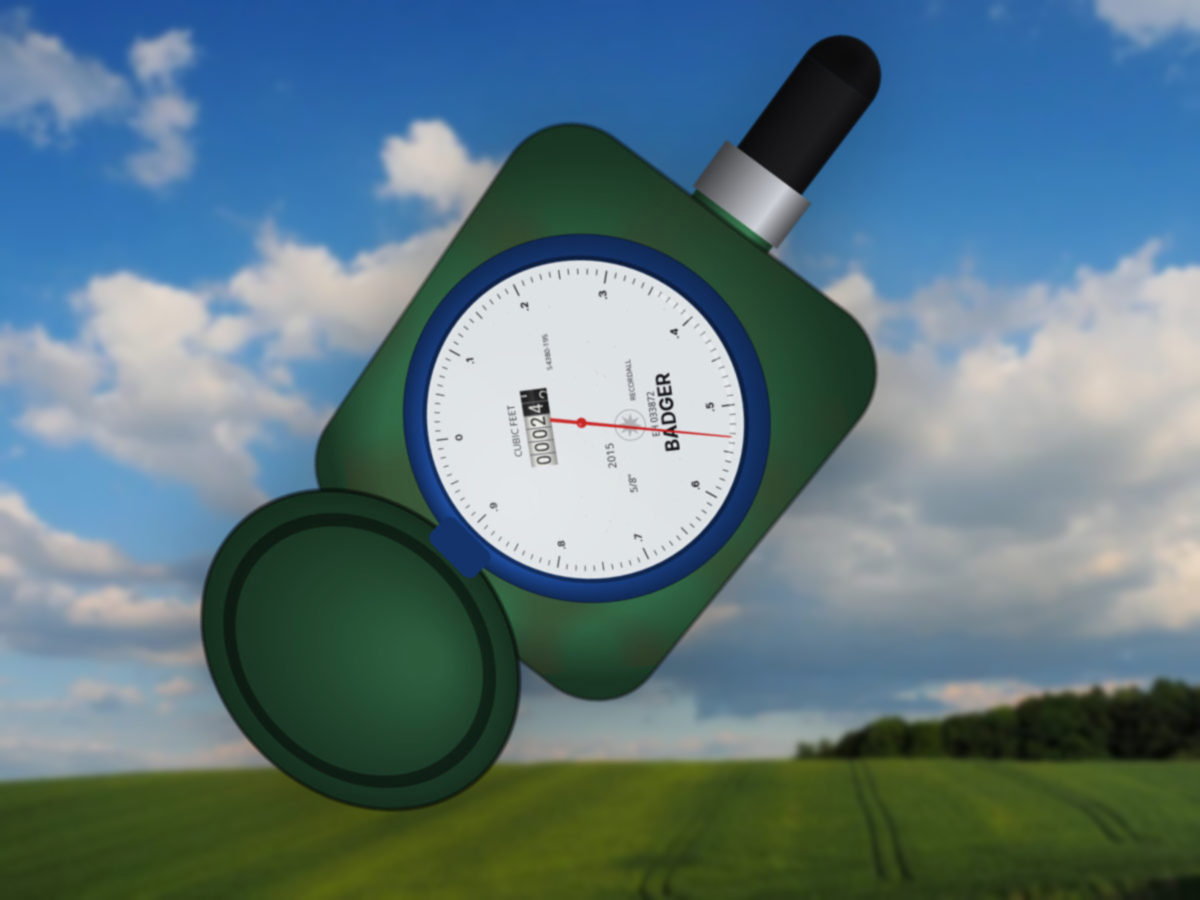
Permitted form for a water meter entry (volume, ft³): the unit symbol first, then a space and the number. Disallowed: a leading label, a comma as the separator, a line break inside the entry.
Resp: ft³ 241.53
